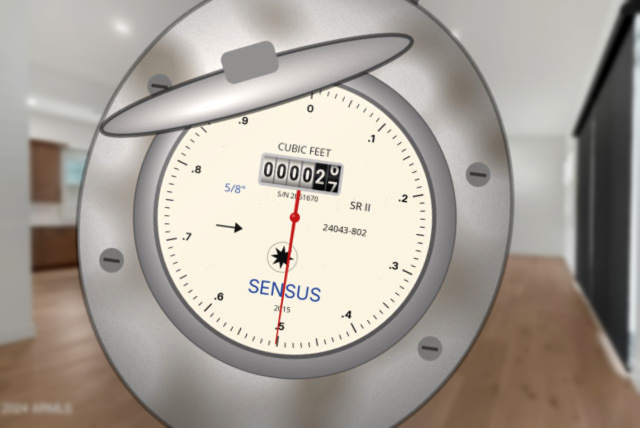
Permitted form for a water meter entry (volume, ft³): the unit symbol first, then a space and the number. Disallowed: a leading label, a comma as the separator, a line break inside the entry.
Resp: ft³ 26.50
